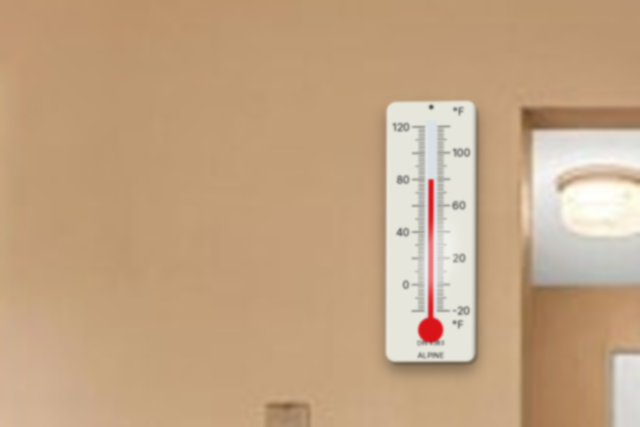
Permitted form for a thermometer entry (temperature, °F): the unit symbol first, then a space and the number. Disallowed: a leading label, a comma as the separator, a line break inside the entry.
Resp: °F 80
